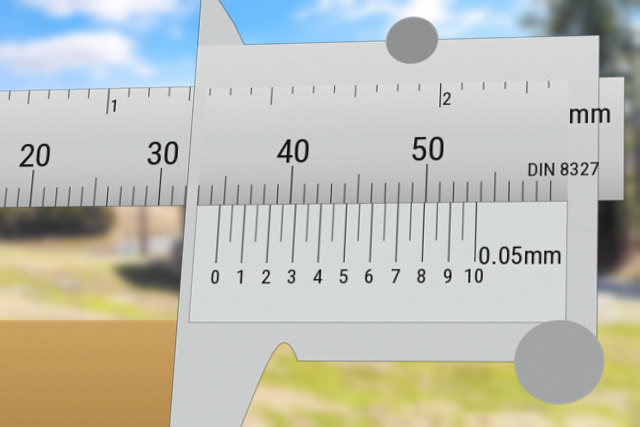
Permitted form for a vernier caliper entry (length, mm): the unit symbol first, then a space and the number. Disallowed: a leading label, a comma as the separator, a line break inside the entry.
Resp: mm 34.7
